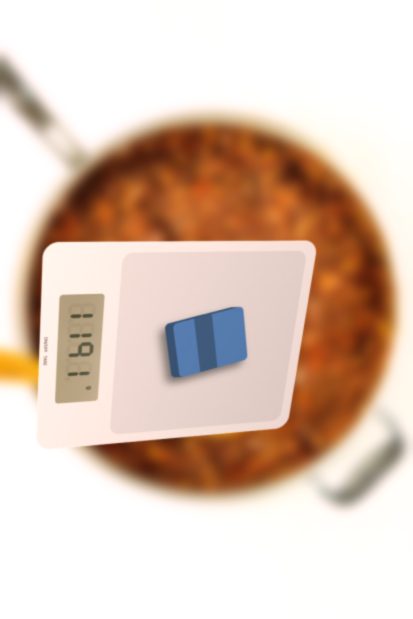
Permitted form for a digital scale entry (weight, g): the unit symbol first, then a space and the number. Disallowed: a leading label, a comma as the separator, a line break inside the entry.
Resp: g 1191
